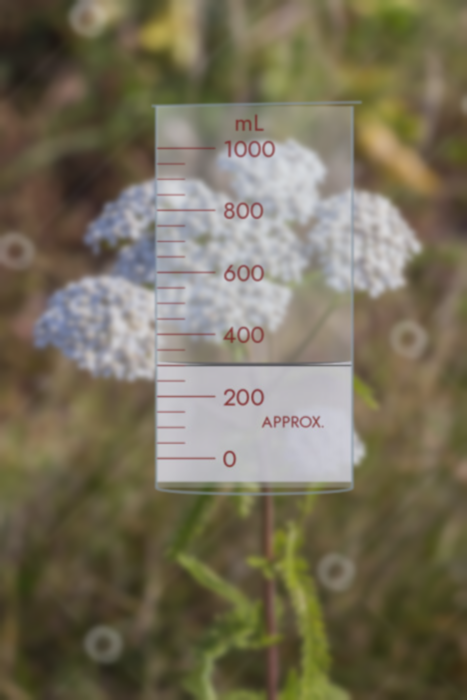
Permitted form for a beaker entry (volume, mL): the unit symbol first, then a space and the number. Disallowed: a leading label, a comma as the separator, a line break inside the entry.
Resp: mL 300
